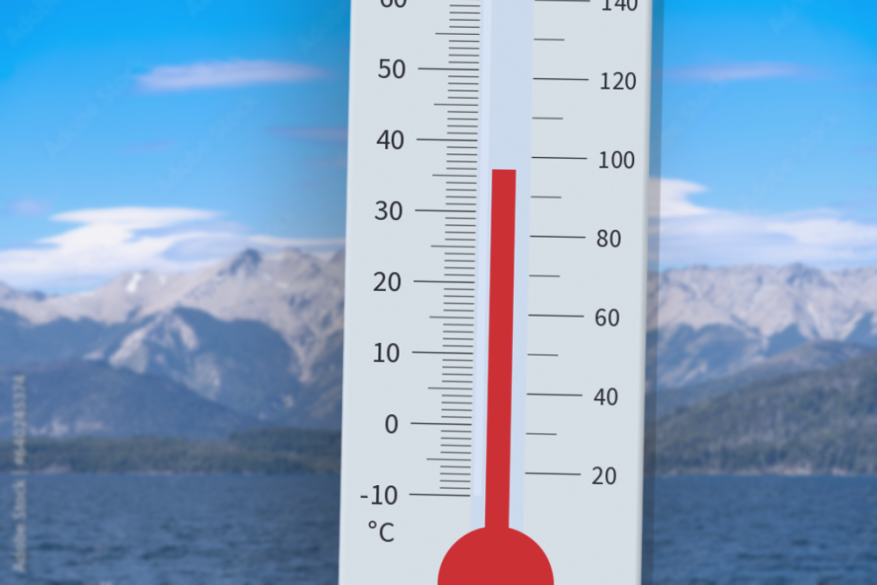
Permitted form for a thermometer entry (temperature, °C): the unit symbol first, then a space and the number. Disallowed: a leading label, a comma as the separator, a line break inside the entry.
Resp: °C 36
